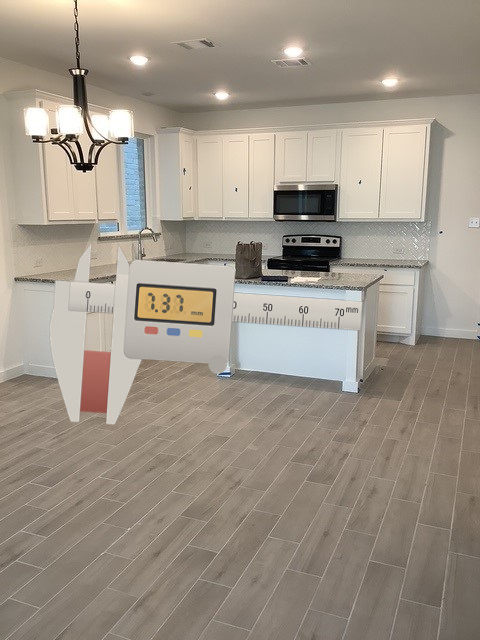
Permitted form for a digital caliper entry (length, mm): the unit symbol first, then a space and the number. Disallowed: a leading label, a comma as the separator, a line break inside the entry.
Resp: mm 7.37
